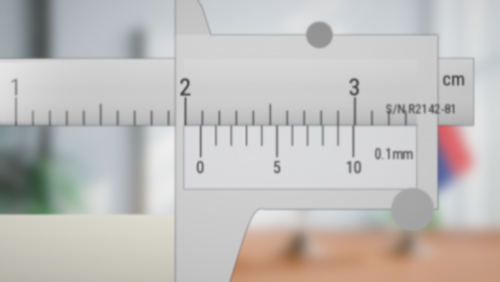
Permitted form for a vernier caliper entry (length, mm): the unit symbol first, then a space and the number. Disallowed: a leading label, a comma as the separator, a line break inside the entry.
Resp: mm 20.9
